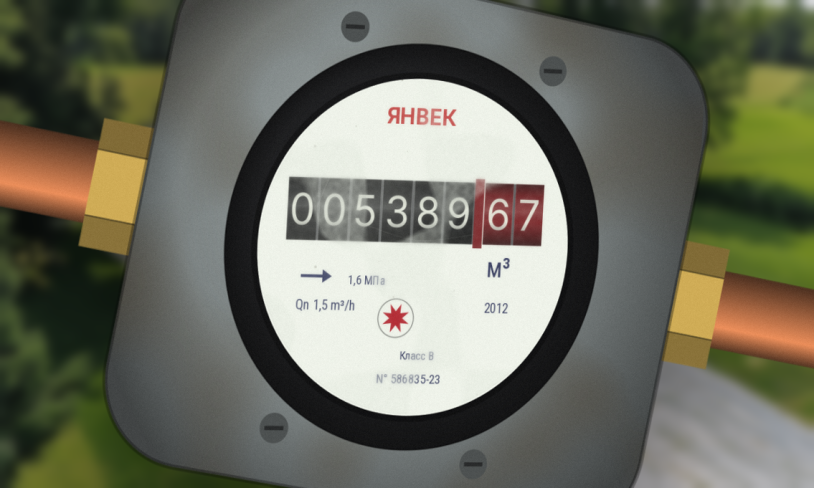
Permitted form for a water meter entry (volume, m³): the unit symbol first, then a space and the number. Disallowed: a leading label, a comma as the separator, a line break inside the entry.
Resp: m³ 5389.67
